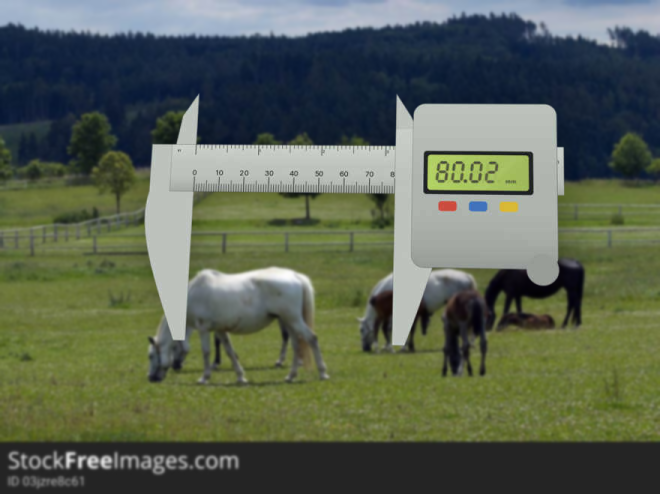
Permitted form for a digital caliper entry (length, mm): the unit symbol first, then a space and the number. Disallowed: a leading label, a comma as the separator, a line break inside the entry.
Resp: mm 80.02
